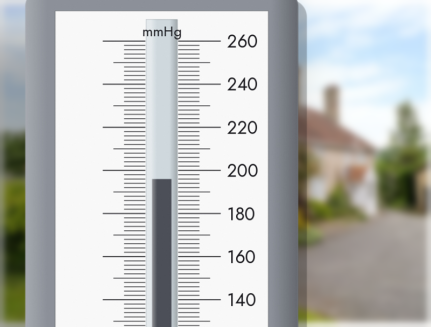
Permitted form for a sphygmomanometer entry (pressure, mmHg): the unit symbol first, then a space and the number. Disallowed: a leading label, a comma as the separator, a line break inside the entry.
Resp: mmHg 196
